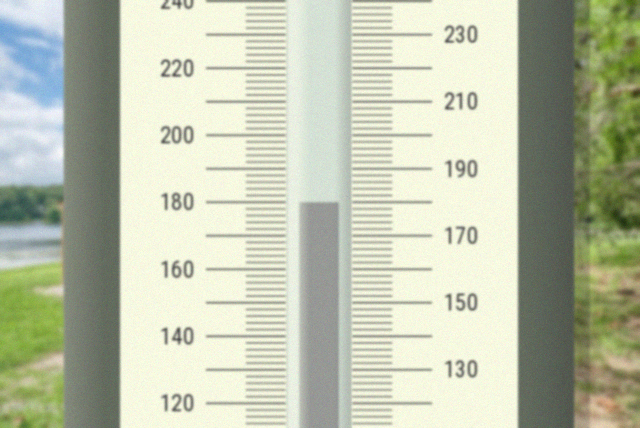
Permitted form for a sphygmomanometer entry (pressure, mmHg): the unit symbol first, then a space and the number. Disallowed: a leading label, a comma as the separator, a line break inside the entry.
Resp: mmHg 180
